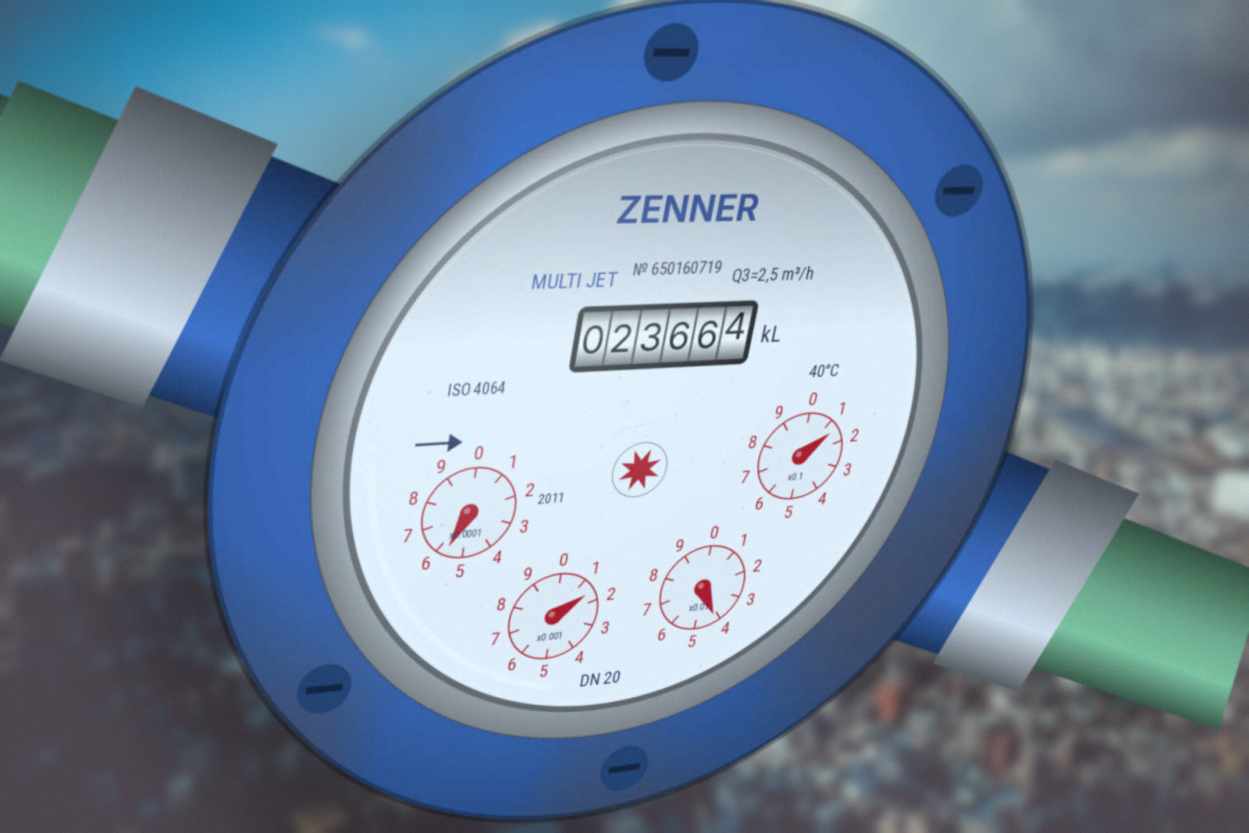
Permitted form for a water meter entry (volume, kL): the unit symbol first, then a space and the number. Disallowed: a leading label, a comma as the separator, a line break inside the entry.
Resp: kL 23664.1415
